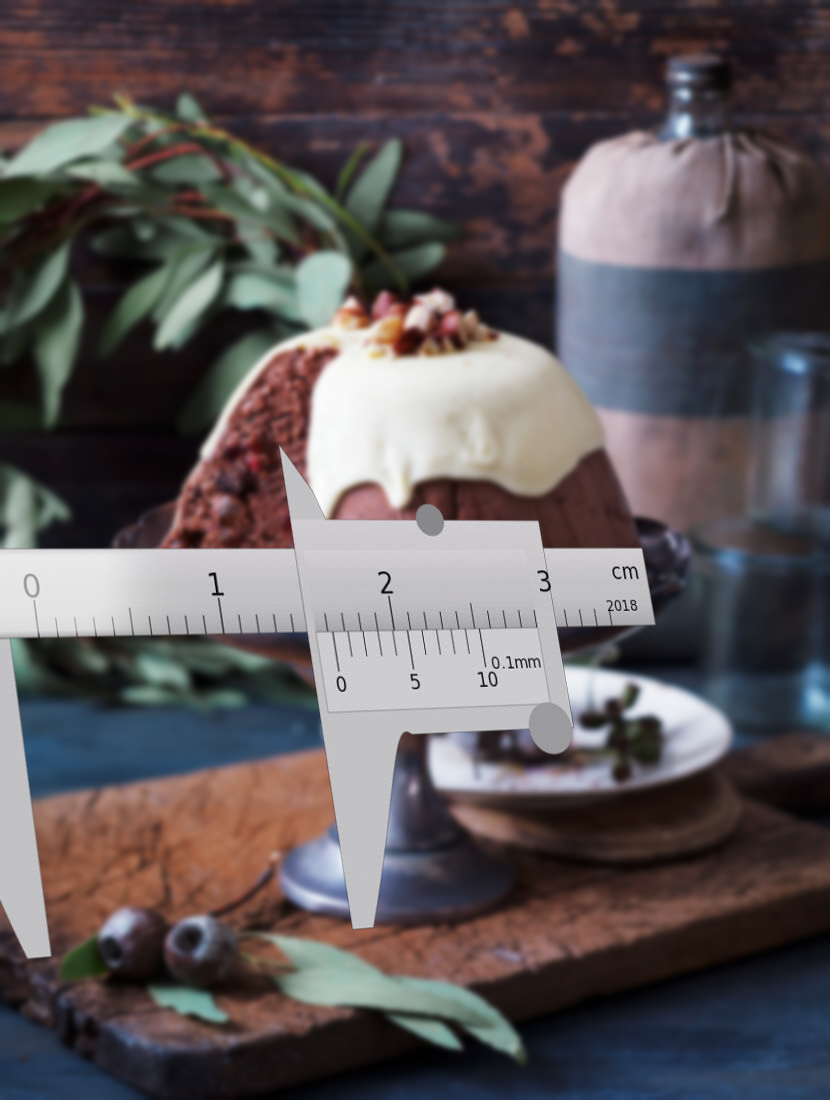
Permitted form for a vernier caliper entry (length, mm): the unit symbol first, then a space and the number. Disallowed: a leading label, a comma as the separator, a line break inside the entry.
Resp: mm 16.3
